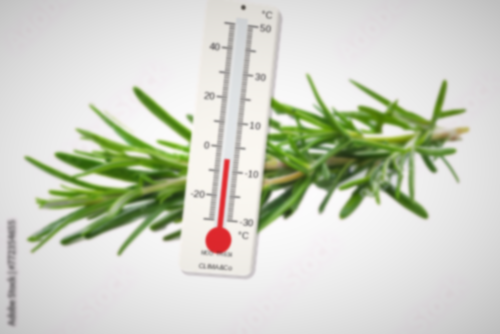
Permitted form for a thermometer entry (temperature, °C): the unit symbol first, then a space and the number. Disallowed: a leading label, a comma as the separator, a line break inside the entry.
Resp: °C -5
